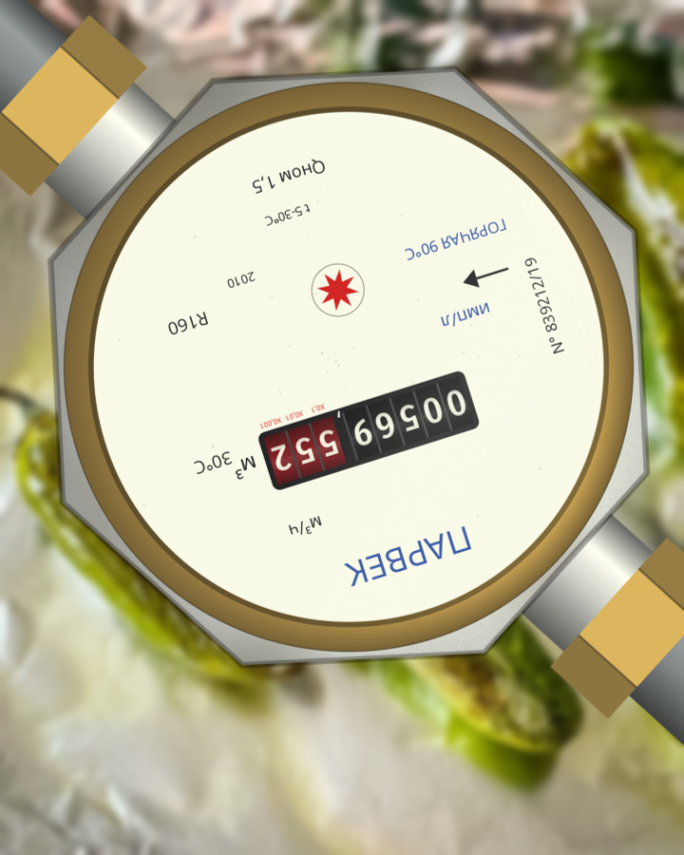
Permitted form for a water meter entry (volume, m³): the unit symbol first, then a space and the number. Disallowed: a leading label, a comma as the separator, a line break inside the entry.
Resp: m³ 569.552
